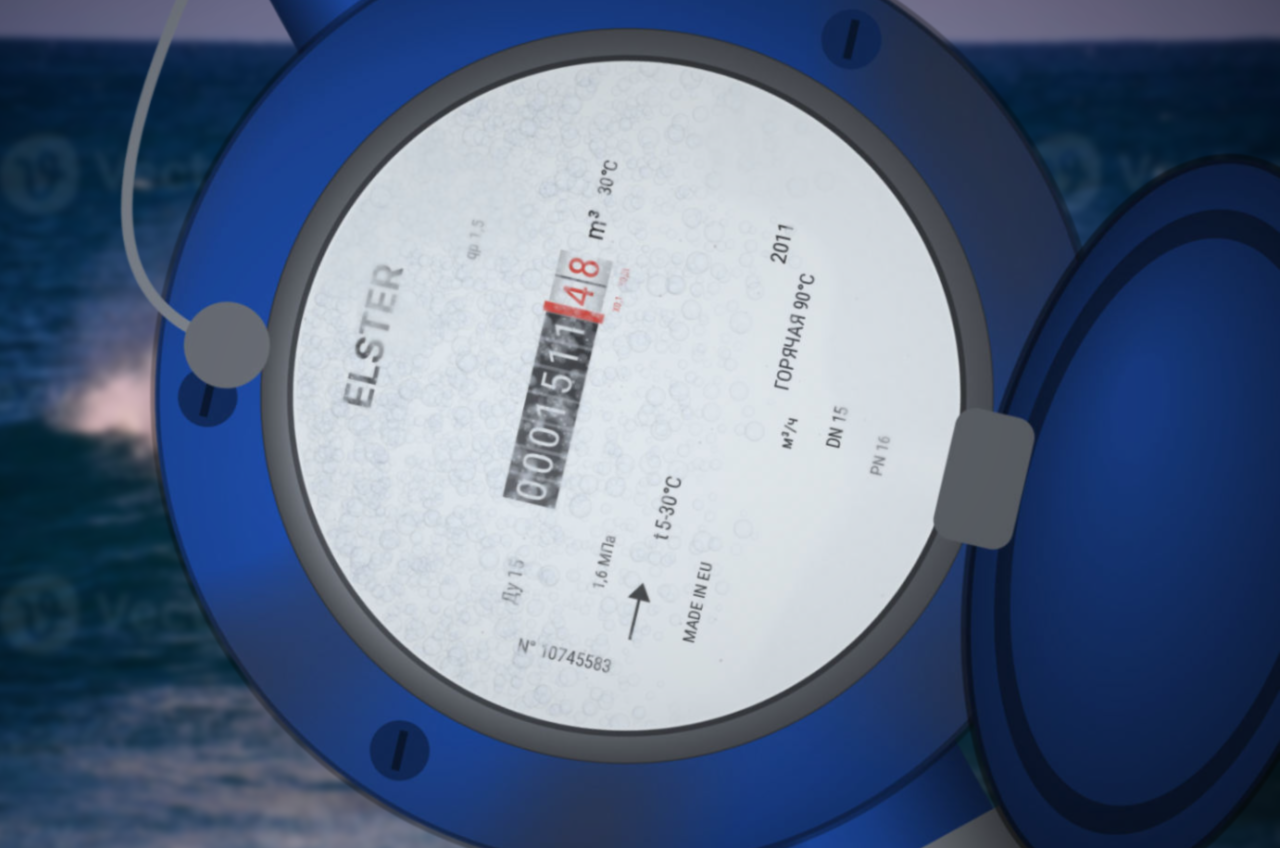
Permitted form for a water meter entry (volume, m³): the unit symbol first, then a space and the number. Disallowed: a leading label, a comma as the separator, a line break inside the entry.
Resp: m³ 1511.48
